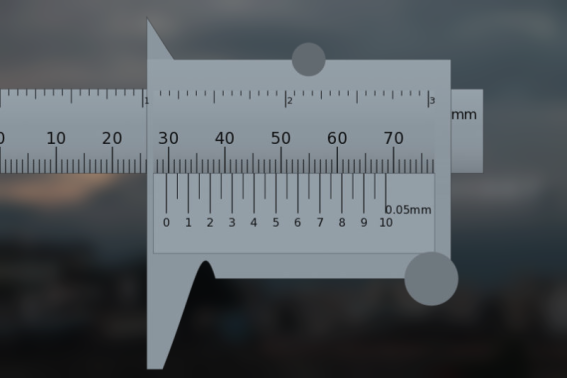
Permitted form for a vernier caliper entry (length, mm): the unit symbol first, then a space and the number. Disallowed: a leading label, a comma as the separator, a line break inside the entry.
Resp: mm 29.6
